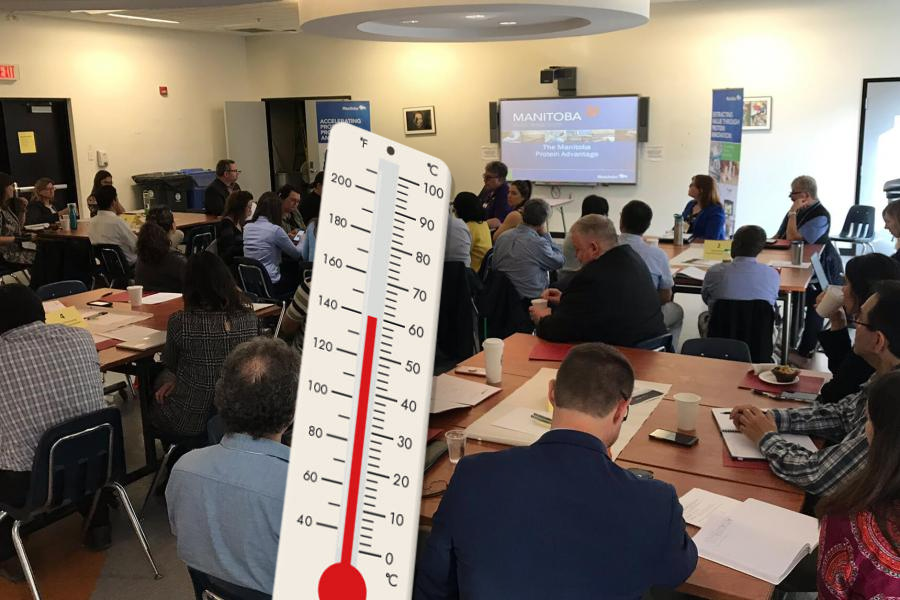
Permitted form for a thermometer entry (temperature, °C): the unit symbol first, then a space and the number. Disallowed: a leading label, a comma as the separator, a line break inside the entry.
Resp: °C 60
